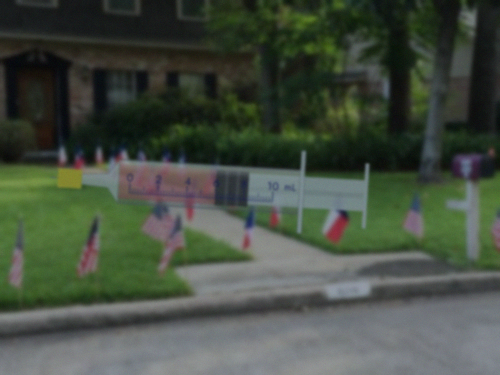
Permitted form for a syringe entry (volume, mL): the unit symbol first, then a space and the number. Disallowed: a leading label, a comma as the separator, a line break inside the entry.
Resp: mL 6
